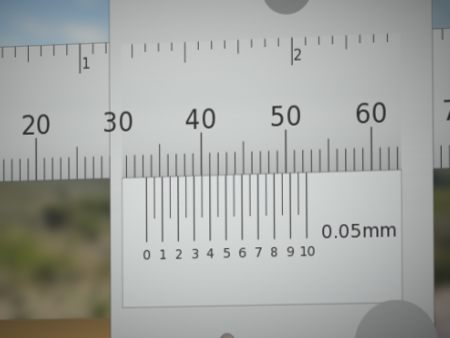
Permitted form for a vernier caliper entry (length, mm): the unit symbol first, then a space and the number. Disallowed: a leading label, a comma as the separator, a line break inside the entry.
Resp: mm 33.4
